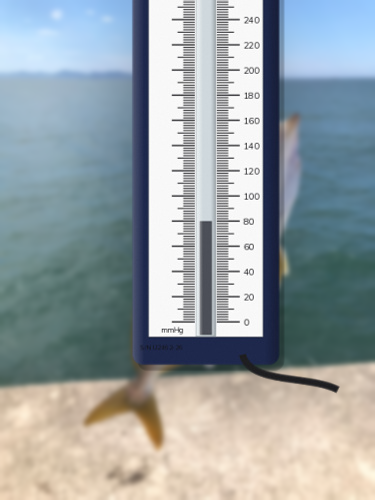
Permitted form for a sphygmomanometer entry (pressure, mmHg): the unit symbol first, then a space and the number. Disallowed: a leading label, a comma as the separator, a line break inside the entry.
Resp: mmHg 80
